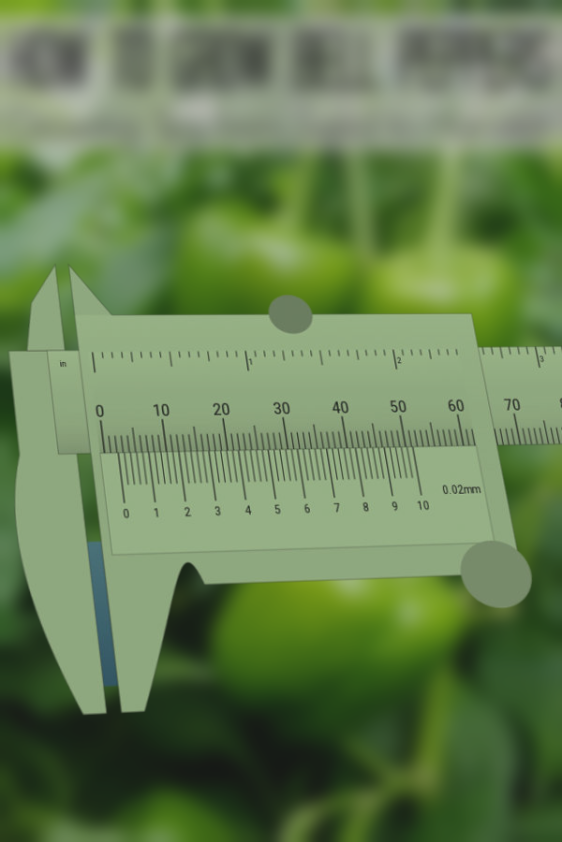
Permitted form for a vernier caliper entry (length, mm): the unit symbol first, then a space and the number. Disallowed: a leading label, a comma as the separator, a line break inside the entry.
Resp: mm 2.2
